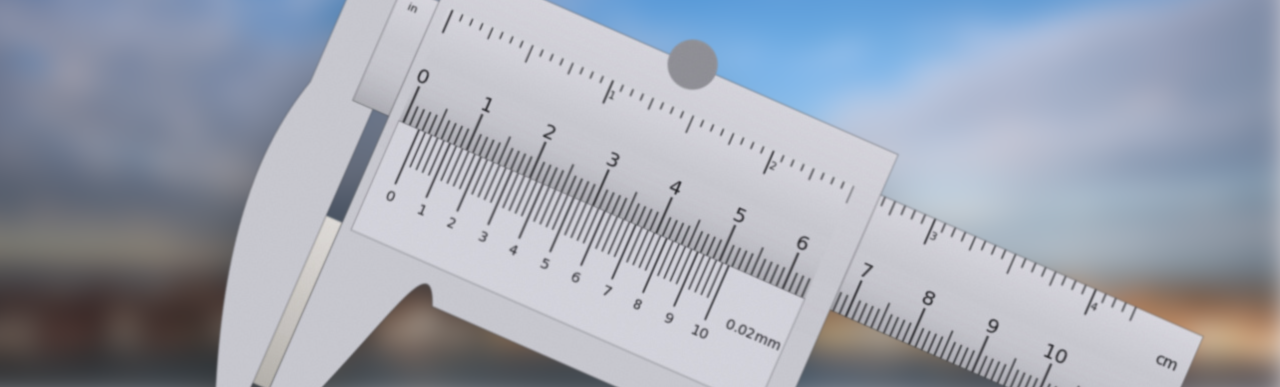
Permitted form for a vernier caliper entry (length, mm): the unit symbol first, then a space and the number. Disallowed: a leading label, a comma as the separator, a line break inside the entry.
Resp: mm 2.5
